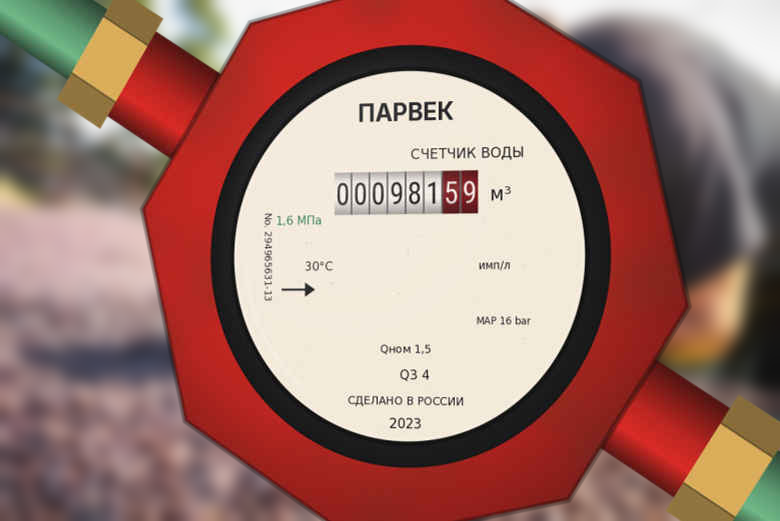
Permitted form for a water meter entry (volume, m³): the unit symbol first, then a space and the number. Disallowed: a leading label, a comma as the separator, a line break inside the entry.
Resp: m³ 981.59
